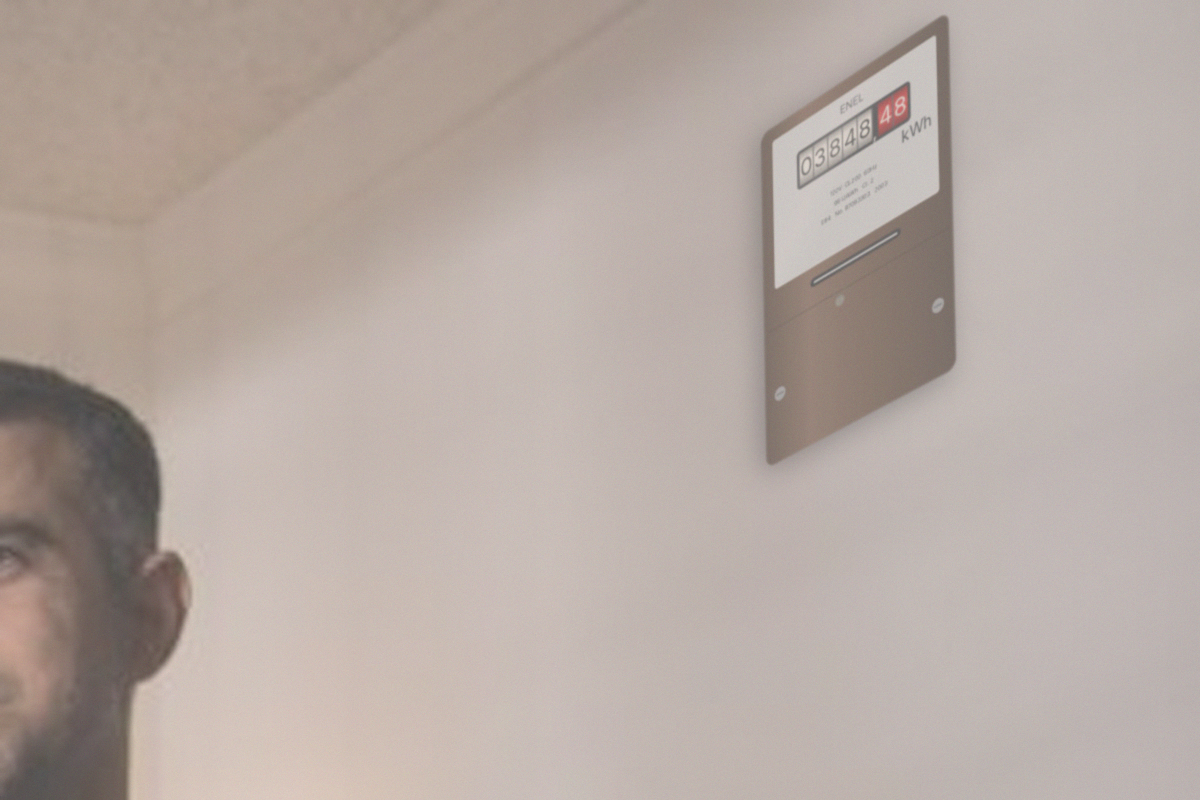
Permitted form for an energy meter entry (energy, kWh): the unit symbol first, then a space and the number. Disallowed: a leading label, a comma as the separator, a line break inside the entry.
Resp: kWh 3848.48
